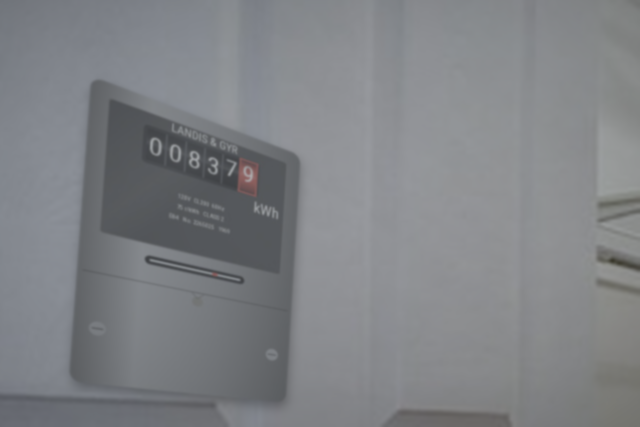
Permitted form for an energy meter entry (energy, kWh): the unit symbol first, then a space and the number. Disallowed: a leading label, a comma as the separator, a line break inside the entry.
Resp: kWh 837.9
